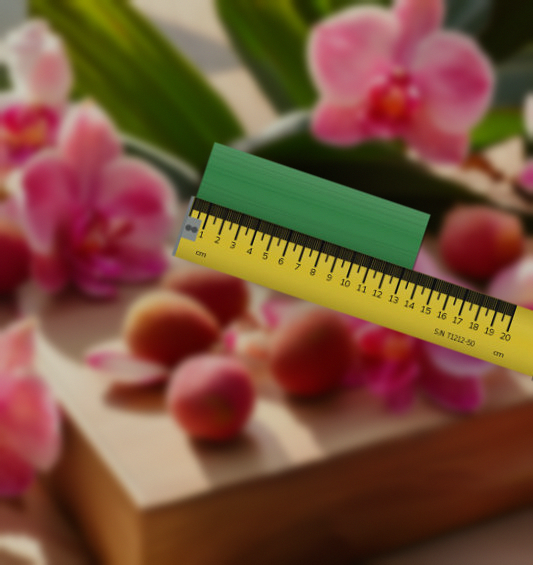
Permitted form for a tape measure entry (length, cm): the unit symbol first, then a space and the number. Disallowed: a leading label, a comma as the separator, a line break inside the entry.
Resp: cm 13.5
